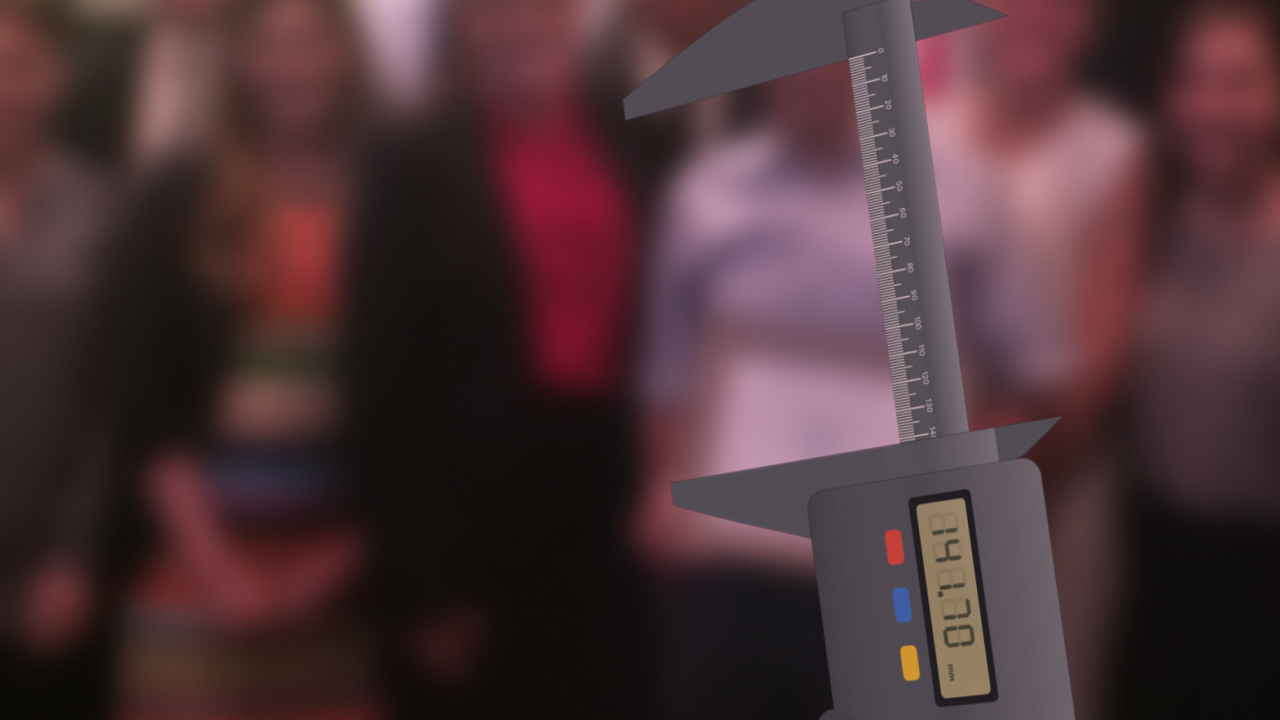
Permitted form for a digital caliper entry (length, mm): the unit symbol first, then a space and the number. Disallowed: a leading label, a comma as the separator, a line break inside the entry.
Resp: mm 141.70
